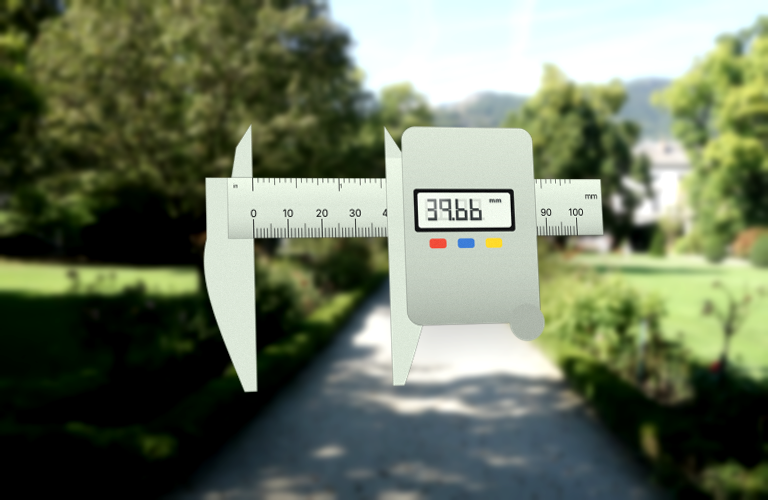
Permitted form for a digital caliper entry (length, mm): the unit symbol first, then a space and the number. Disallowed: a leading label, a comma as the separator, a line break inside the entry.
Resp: mm 39.66
